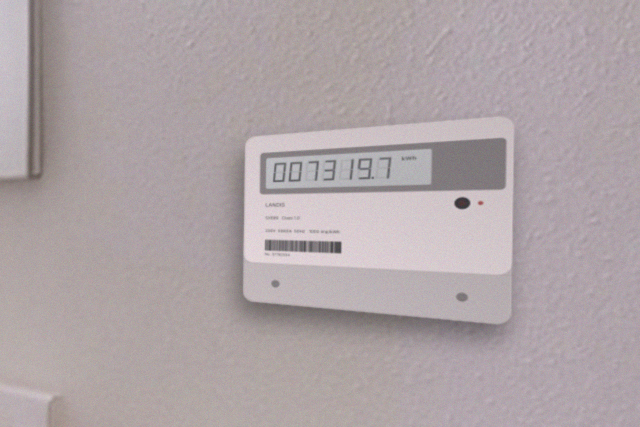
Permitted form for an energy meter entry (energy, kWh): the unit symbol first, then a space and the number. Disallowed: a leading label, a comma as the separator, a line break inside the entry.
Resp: kWh 7319.7
